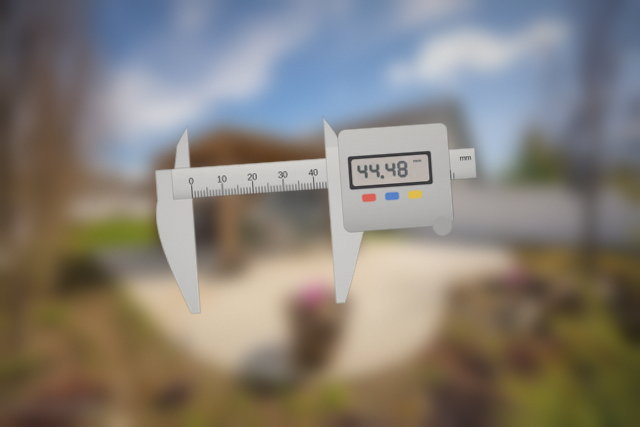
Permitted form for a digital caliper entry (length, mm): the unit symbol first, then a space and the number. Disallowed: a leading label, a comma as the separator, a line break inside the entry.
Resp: mm 44.48
